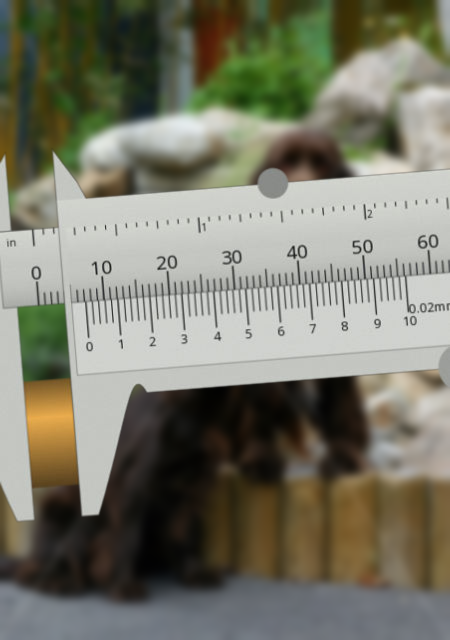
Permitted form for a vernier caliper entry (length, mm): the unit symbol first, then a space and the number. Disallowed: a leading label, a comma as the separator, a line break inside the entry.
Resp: mm 7.2
